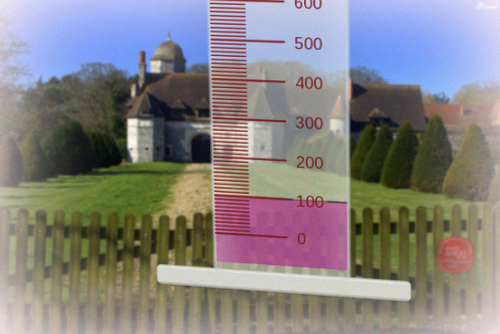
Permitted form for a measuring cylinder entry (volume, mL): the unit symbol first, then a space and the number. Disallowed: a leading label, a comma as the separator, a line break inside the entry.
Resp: mL 100
